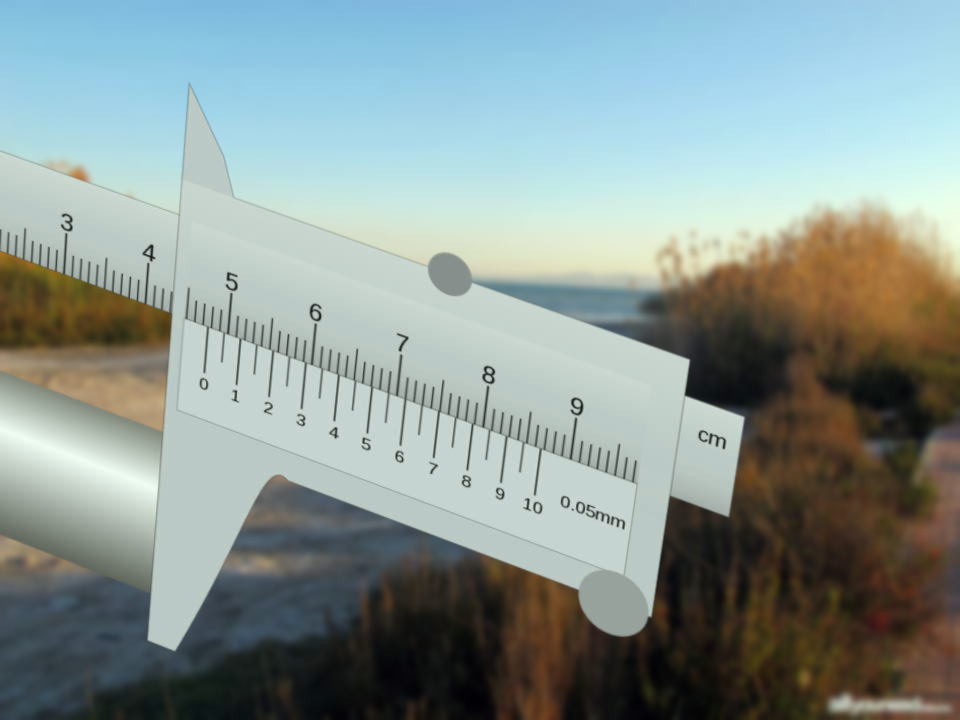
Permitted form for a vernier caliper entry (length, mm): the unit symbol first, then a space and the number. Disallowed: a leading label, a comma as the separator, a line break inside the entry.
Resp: mm 47.6
